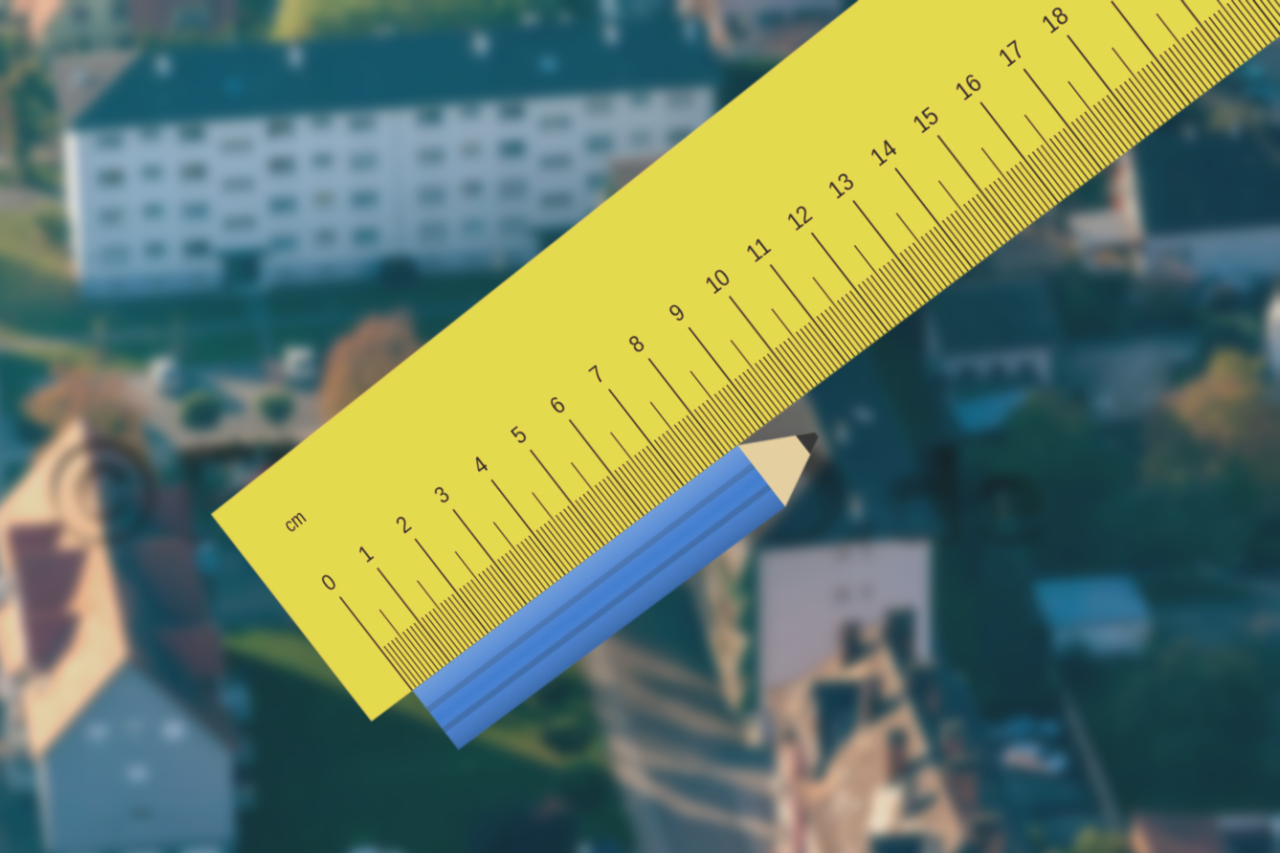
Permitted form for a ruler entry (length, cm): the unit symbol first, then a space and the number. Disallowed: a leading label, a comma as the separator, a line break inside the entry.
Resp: cm 9.7
